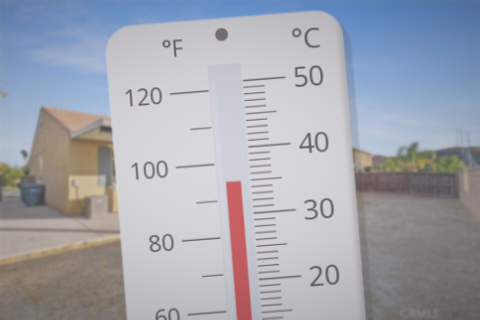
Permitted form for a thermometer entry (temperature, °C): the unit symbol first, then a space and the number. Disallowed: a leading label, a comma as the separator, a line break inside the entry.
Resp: °C 35
